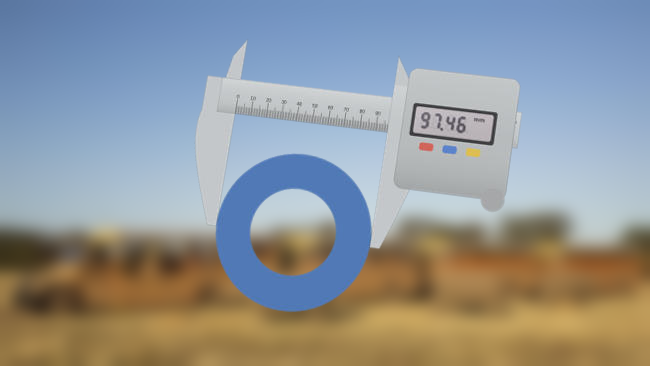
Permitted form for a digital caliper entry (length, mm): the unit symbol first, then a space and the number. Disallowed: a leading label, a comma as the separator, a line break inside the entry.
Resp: mm 97.46
